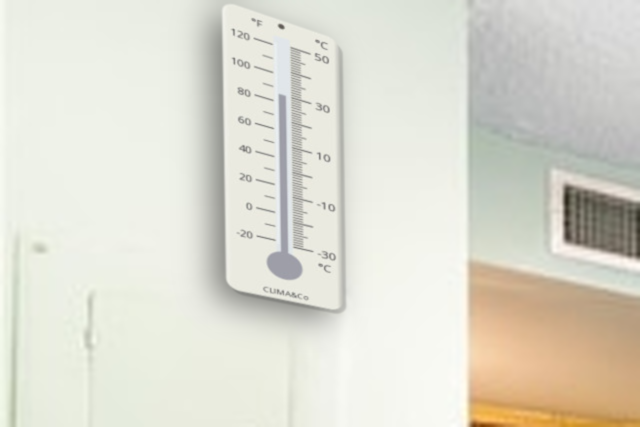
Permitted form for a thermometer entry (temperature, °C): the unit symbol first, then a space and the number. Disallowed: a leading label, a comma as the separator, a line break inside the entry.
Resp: °C 30
